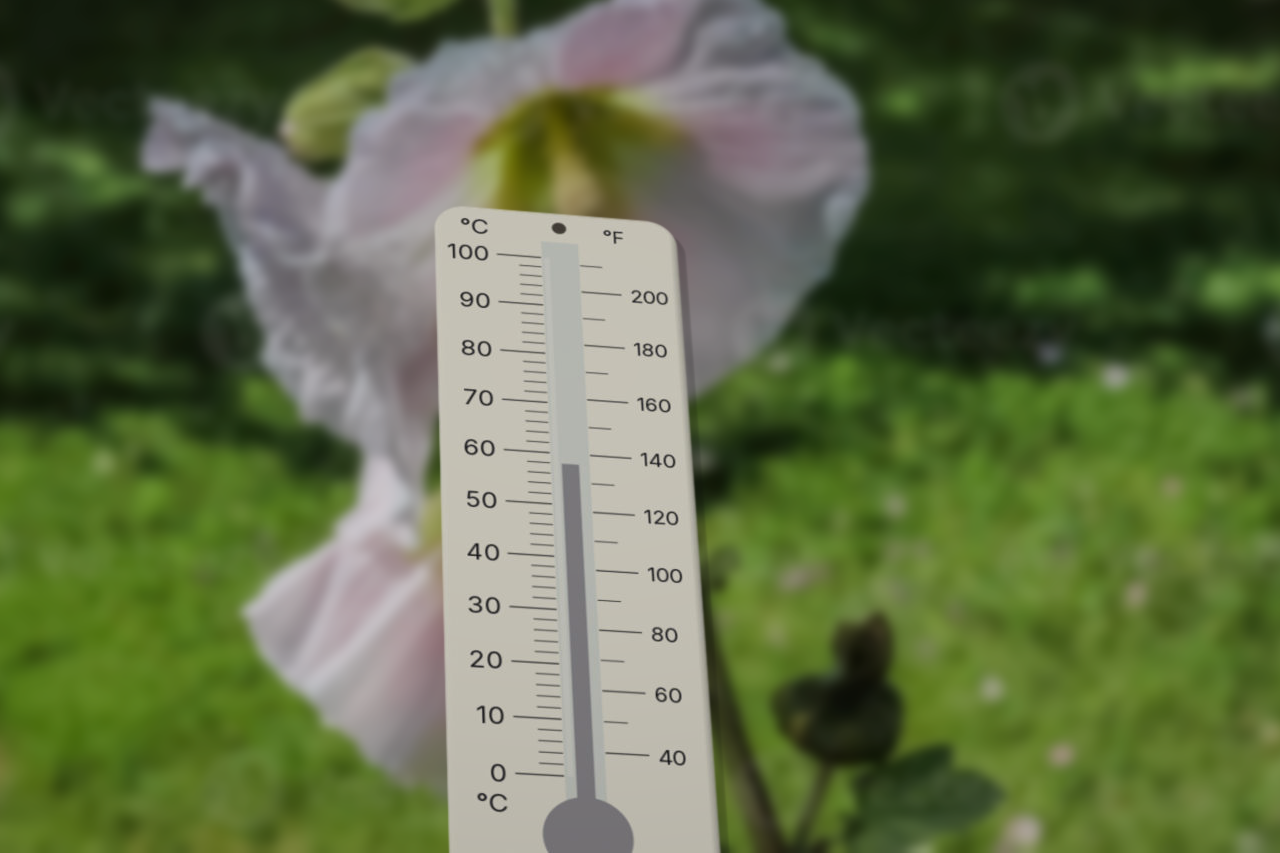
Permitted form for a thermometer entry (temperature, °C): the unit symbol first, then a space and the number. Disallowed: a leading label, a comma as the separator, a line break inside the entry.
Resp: °C 58
